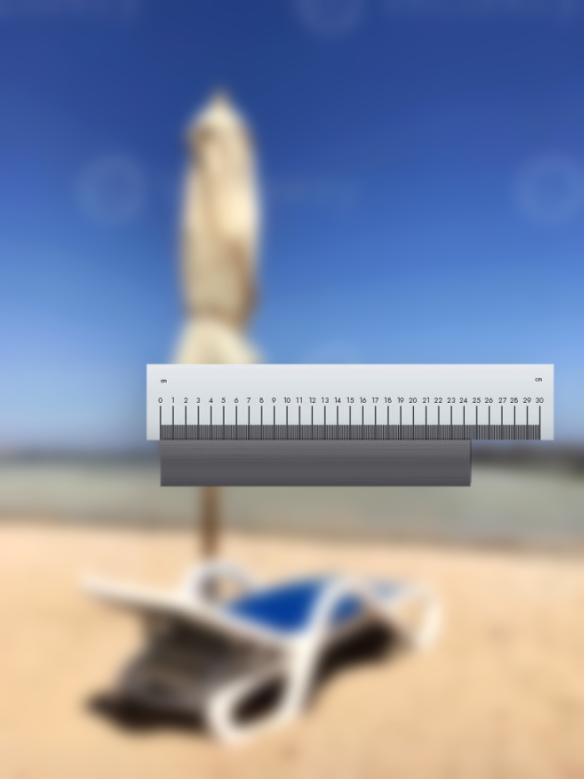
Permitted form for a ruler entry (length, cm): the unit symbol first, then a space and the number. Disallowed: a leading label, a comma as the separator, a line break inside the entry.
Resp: cm 24.5
